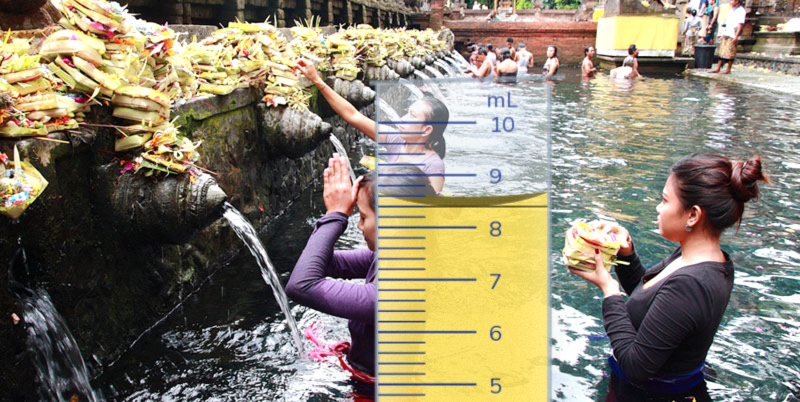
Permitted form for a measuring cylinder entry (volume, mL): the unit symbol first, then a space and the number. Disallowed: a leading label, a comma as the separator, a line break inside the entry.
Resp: mL 8.4
